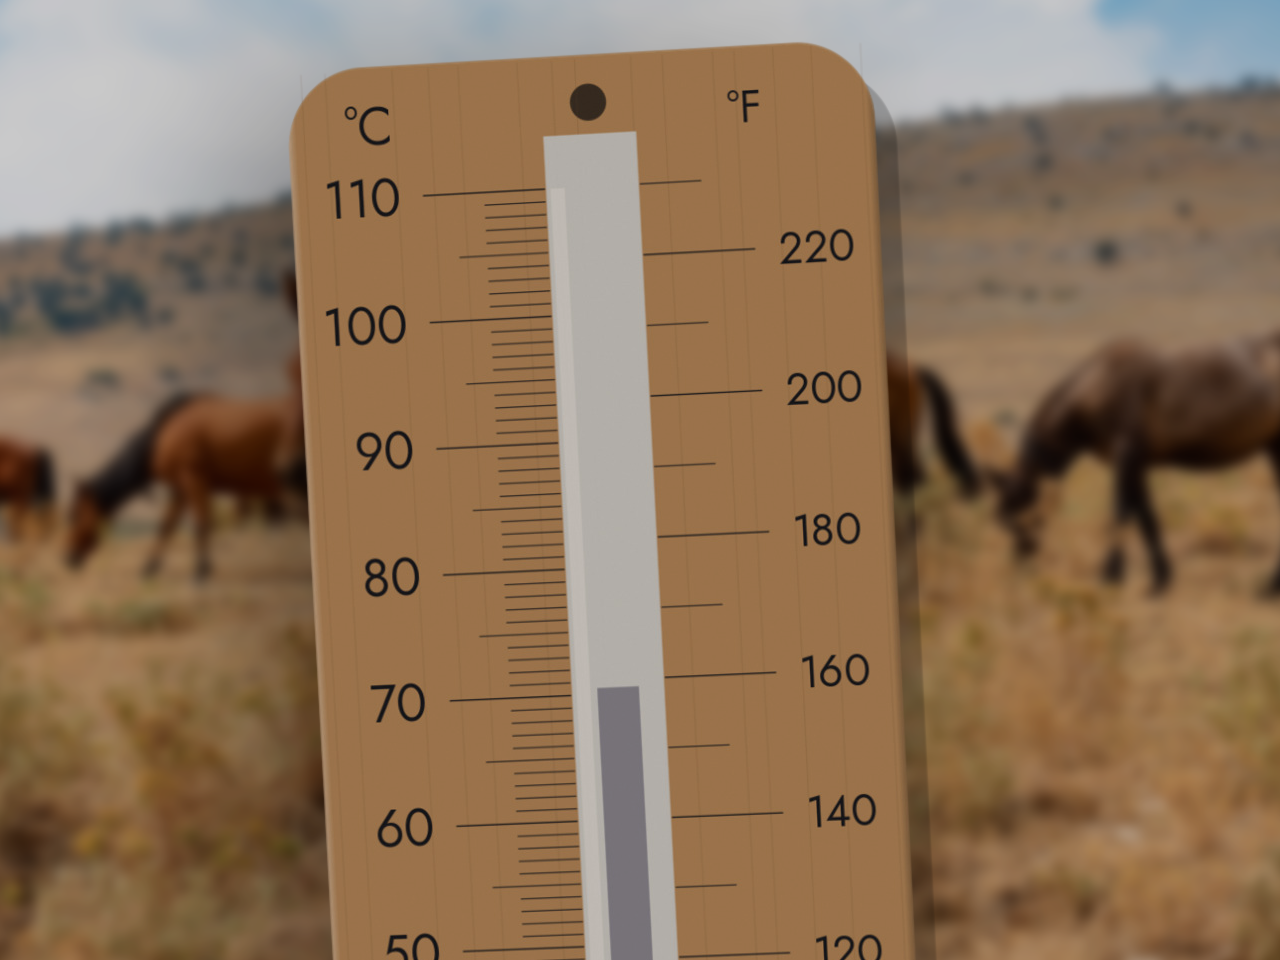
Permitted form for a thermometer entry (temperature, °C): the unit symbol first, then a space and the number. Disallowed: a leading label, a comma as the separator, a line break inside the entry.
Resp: °C 70.5
